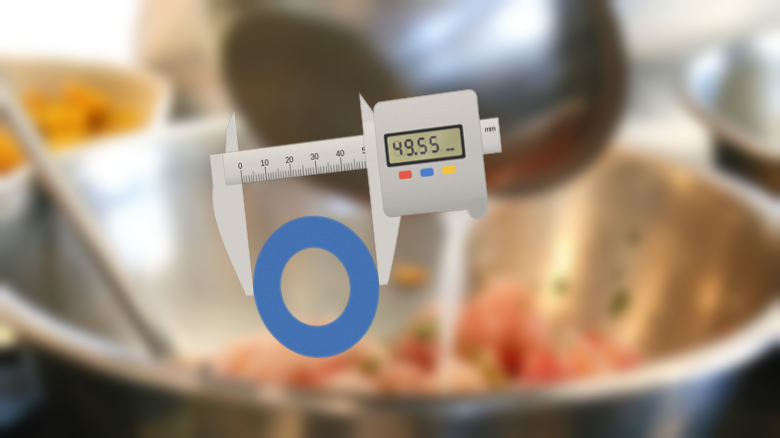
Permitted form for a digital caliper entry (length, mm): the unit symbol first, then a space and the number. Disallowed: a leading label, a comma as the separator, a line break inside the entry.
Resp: mm 49.55
